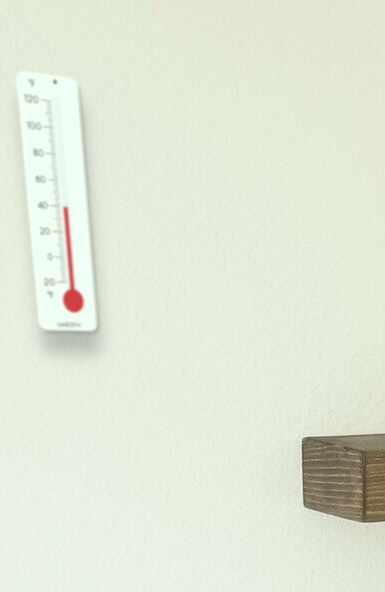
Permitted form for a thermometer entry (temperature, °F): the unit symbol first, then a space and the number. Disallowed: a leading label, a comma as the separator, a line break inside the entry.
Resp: °F 40
